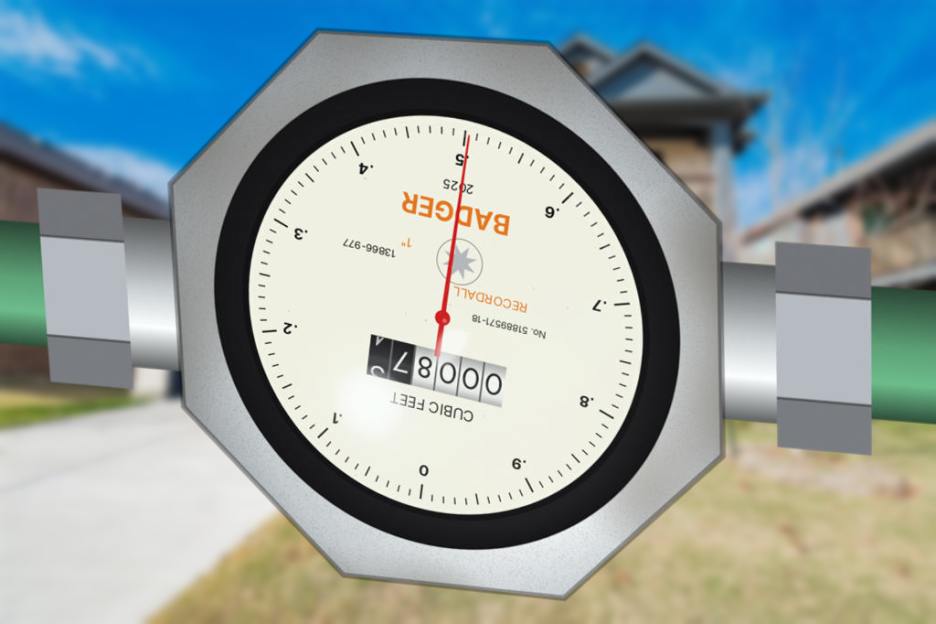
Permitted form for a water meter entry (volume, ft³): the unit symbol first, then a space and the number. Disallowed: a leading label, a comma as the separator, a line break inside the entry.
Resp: ft³ 873.50
